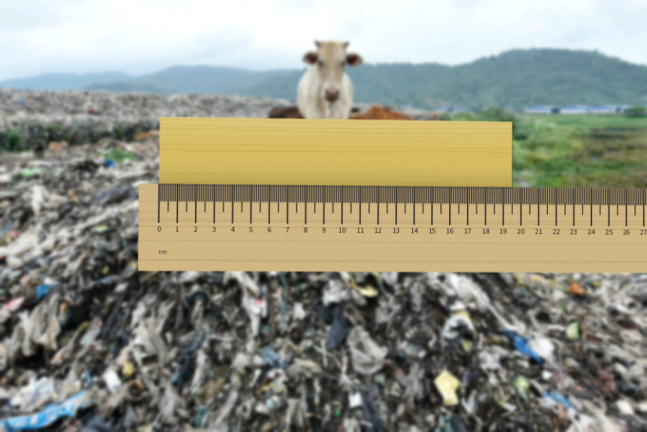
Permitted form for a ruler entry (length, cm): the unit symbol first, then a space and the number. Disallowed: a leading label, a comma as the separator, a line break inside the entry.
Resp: cm 19.5
